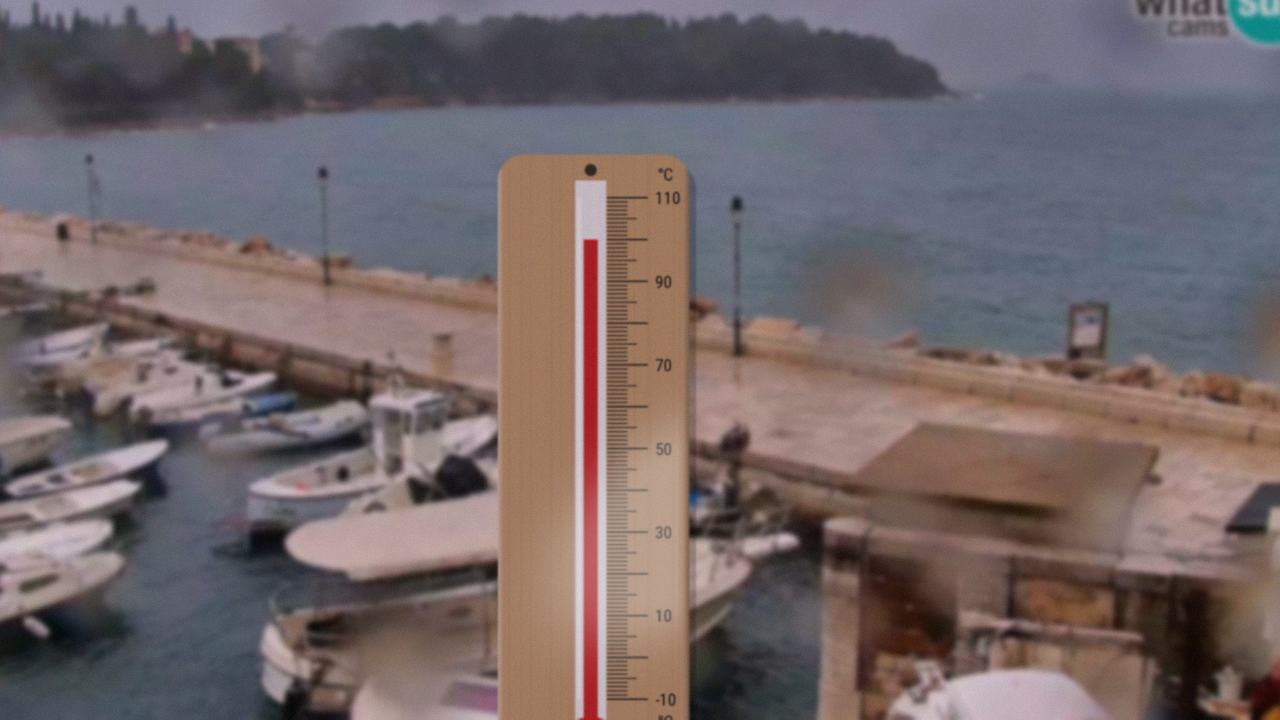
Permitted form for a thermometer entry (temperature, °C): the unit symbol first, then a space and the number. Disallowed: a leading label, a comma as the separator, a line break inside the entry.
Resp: °C 100
